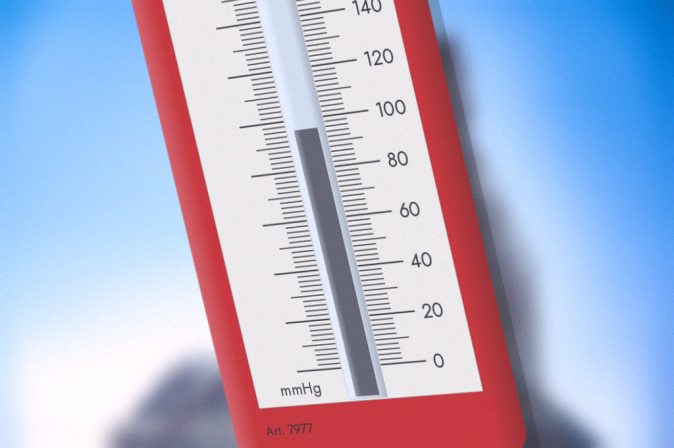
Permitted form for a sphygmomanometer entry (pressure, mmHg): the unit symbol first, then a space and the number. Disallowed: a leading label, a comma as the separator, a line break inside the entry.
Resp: mmHg 96
